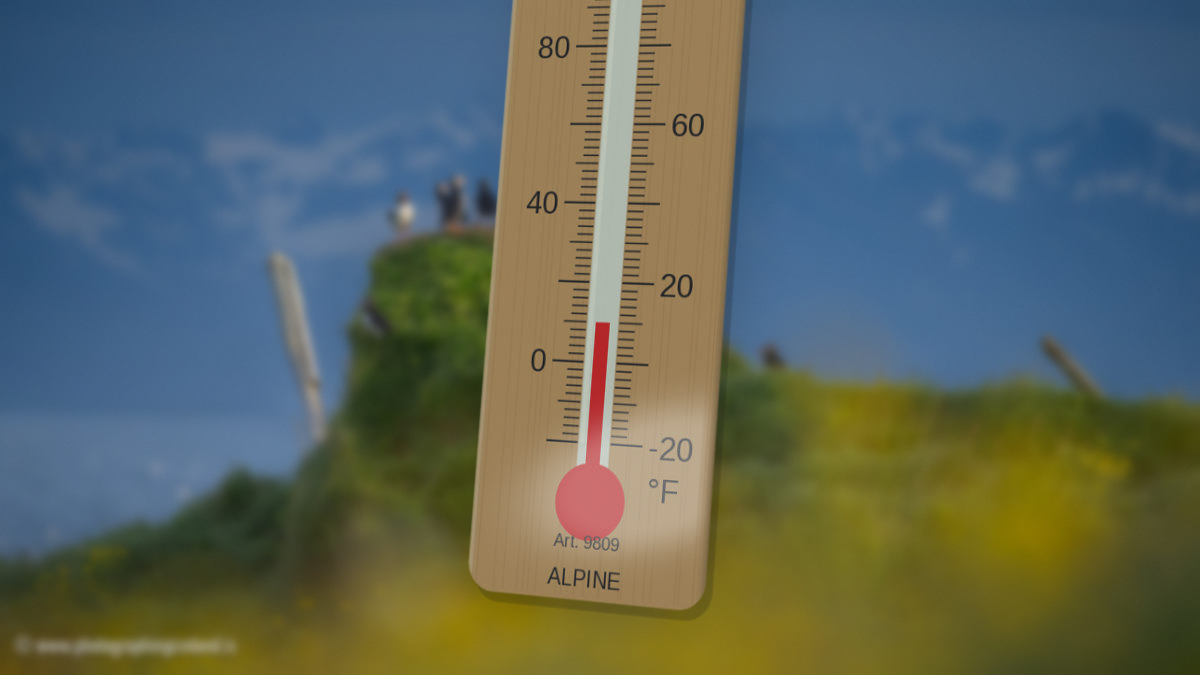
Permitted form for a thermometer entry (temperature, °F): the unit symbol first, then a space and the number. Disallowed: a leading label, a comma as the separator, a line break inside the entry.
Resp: °F 10
